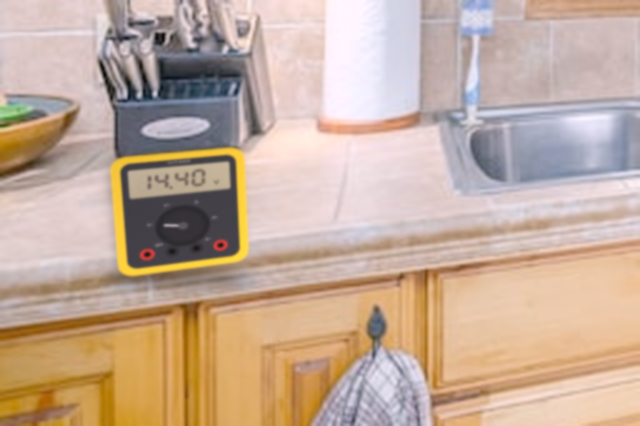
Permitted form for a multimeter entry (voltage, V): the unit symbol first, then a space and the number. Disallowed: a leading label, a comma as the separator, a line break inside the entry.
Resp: V 14.40
